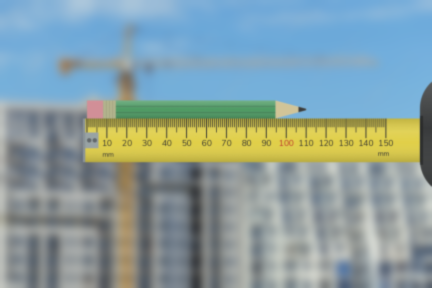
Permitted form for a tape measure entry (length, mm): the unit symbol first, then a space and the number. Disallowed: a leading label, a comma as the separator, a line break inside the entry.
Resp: mm 110
